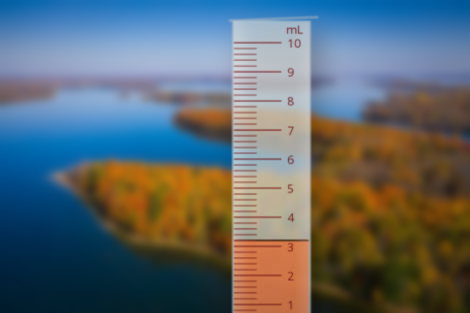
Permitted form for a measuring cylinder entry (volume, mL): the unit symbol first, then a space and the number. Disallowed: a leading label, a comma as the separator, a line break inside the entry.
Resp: mL 3.2
